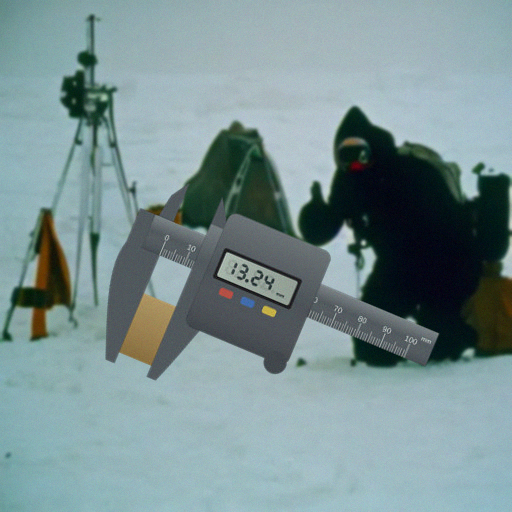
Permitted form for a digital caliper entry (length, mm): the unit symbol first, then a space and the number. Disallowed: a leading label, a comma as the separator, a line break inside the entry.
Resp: mm 13.24
